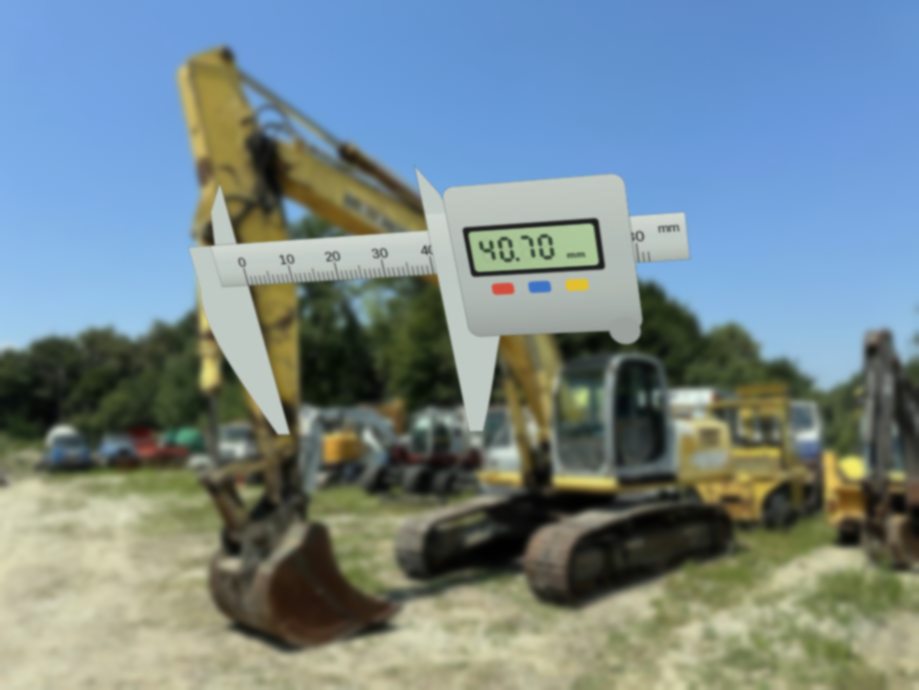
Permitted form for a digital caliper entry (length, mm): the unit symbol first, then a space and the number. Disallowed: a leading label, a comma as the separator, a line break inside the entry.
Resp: mm 40.70
